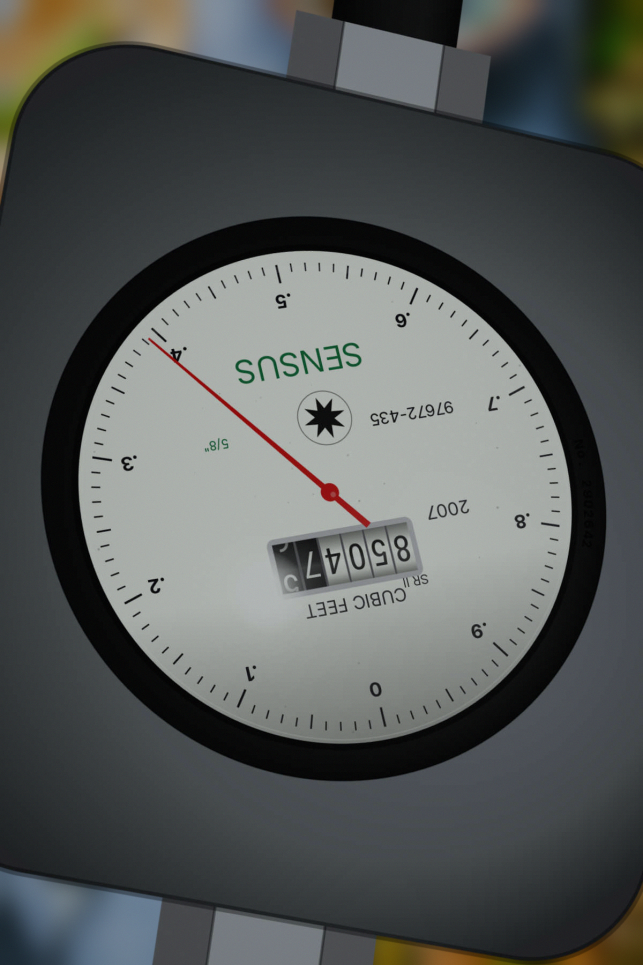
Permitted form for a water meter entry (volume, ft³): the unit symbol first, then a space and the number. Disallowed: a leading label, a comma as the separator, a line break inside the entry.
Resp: ft³ 850475.39
